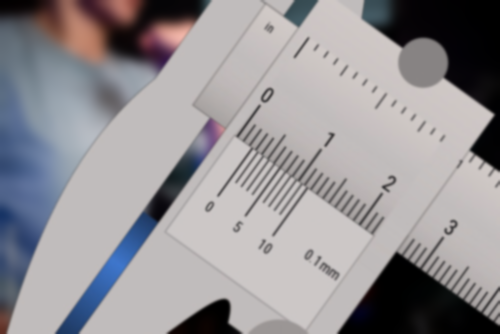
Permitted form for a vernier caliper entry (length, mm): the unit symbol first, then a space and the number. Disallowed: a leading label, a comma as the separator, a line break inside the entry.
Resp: mm 2.5
